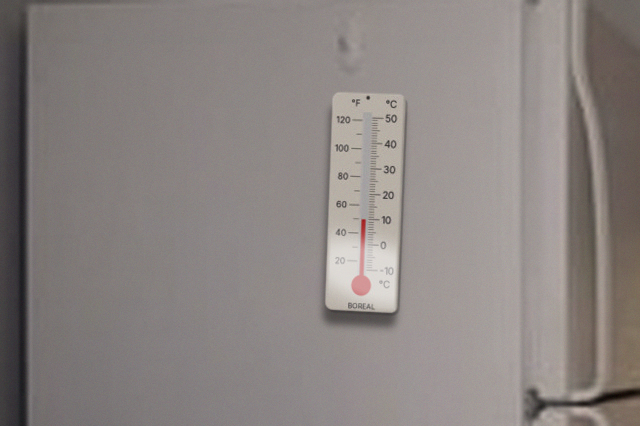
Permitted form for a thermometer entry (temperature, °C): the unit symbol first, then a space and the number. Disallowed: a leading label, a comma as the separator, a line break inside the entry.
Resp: °C 10
